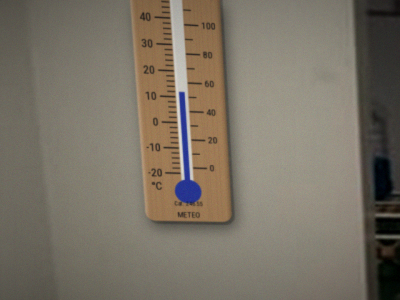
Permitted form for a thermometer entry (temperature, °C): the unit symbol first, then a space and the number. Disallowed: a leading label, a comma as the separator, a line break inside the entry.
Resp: °C 12
